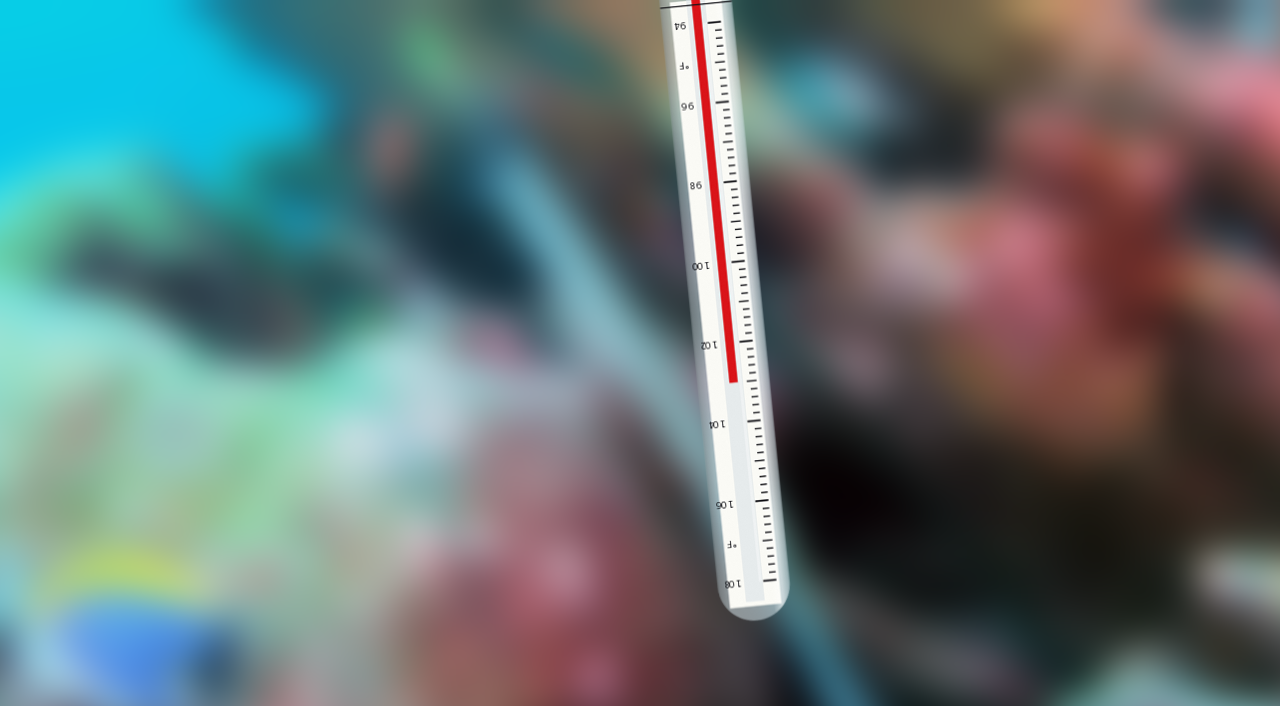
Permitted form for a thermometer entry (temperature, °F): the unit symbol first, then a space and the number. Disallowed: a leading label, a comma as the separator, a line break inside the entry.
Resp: °F 103
